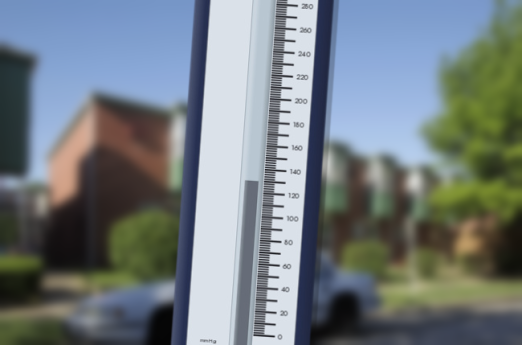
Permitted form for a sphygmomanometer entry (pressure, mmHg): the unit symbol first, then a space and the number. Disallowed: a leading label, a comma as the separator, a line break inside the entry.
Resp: mmHg 130
